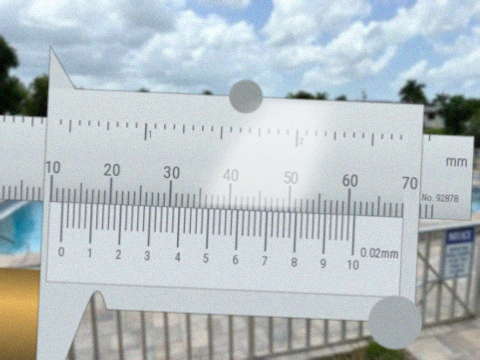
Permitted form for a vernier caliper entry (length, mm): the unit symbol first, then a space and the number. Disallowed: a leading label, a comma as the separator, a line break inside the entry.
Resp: mm 12.0
